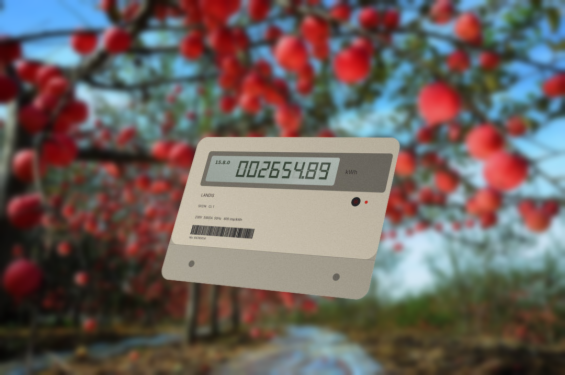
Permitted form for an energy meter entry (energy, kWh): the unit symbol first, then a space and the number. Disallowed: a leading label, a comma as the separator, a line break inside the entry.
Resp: kWh 2654.89
